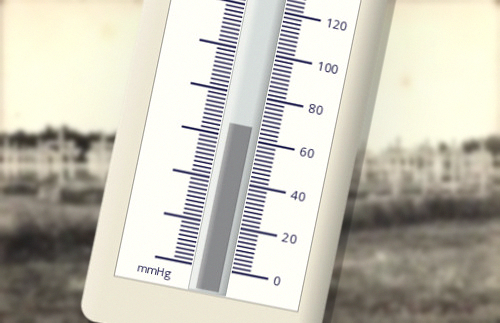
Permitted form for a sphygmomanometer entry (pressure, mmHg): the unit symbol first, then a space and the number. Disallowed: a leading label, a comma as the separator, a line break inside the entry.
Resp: mmHg 66
